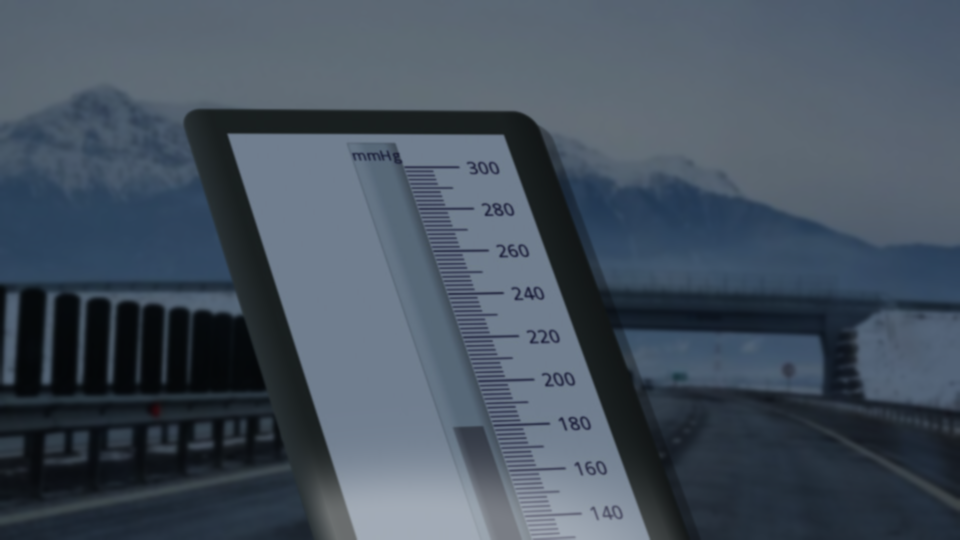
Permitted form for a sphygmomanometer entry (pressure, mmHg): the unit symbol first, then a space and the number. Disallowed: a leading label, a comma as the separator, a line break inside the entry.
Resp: mmHg 180
